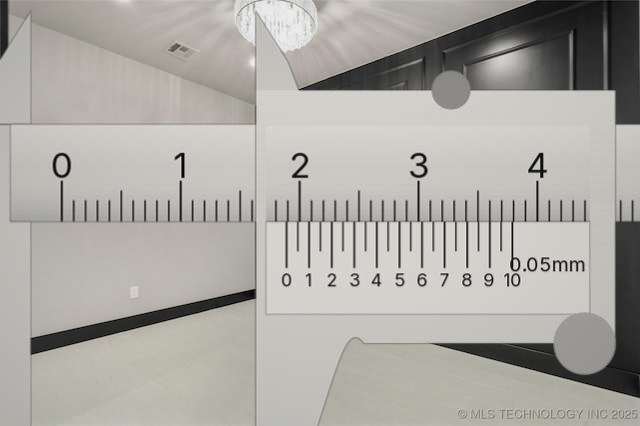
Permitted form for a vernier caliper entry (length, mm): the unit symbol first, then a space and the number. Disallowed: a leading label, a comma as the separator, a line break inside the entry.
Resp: mm 18.9
